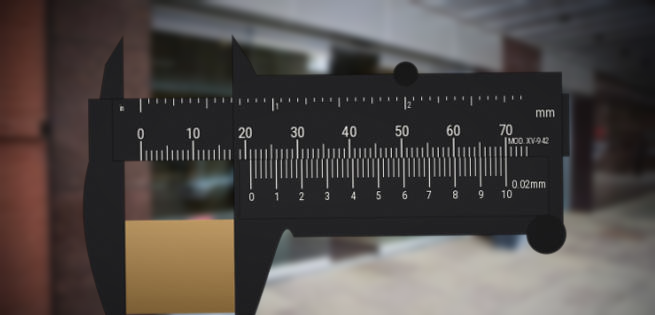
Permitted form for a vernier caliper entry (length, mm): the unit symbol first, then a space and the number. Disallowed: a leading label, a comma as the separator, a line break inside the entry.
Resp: mm 21.0
